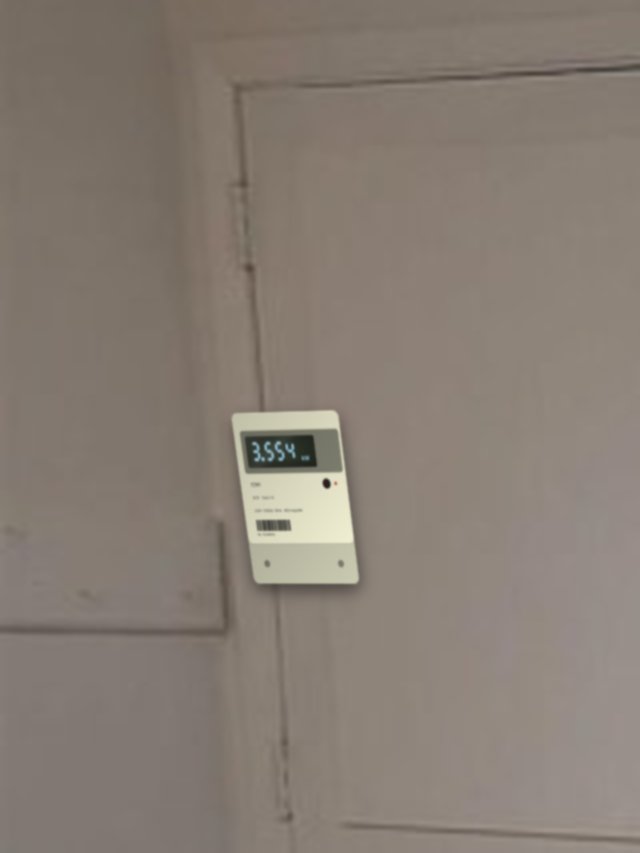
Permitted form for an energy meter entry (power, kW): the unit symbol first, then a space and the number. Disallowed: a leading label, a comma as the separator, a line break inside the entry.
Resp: kW 3.554
